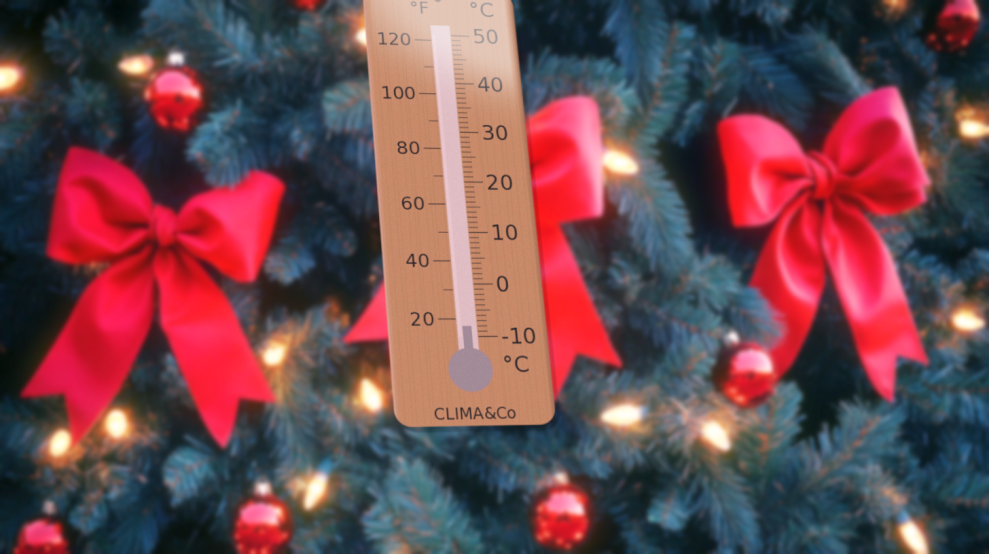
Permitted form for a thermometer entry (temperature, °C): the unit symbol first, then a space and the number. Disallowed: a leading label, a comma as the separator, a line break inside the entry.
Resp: °C -8
